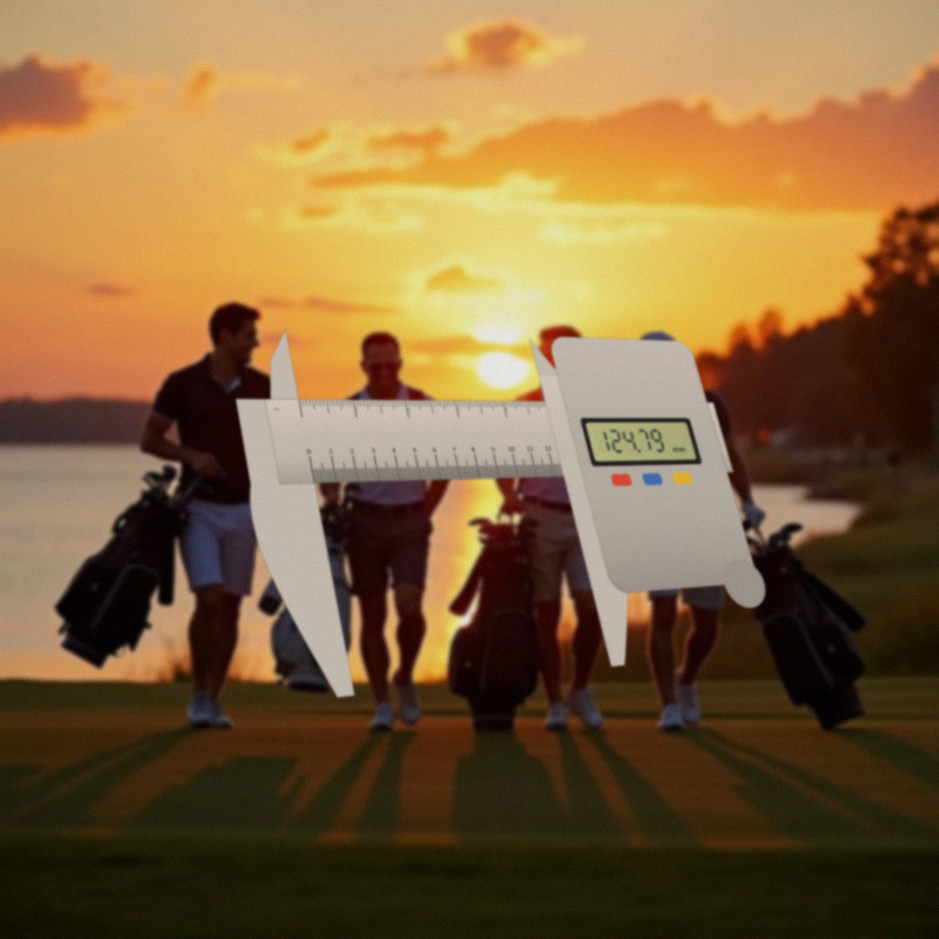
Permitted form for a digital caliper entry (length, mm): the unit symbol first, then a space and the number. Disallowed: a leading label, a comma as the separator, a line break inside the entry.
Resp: mm 124.79
